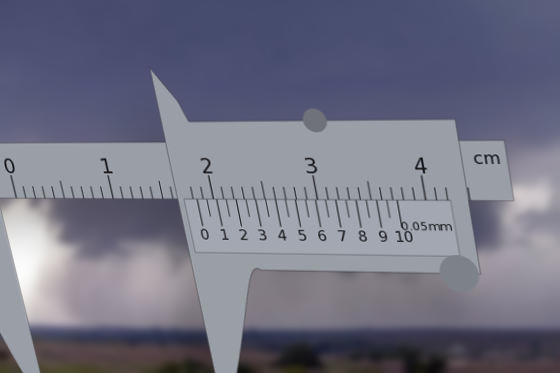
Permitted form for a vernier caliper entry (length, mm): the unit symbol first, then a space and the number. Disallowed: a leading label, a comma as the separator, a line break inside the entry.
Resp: mm 18.4
